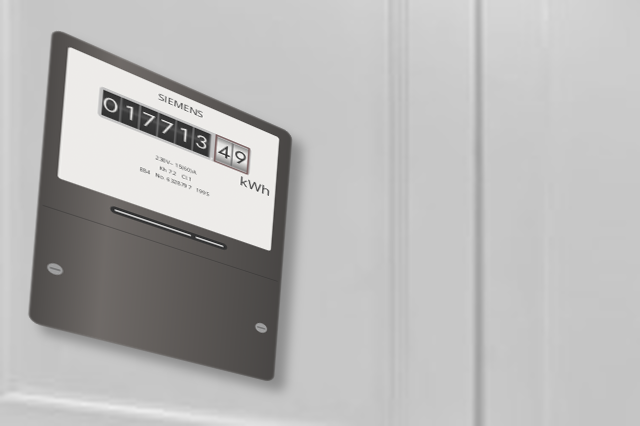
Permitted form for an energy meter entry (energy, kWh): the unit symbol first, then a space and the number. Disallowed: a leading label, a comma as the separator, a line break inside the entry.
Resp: kWh 17713.49
